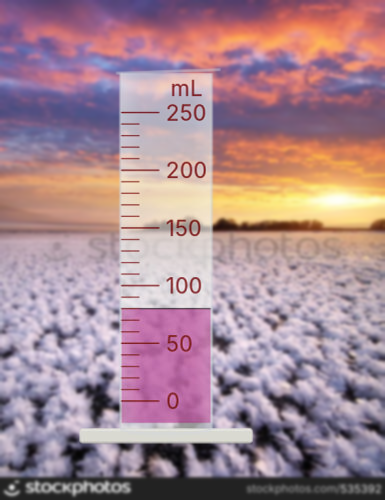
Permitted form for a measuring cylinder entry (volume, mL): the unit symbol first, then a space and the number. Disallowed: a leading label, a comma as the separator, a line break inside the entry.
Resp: mL 80
